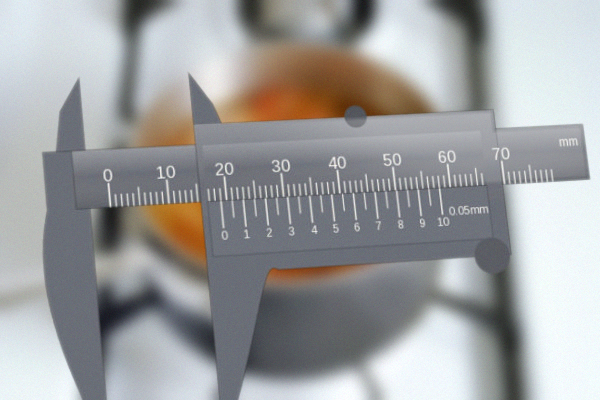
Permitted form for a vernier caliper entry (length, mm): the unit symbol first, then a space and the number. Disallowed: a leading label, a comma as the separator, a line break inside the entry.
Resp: mm 19.0
